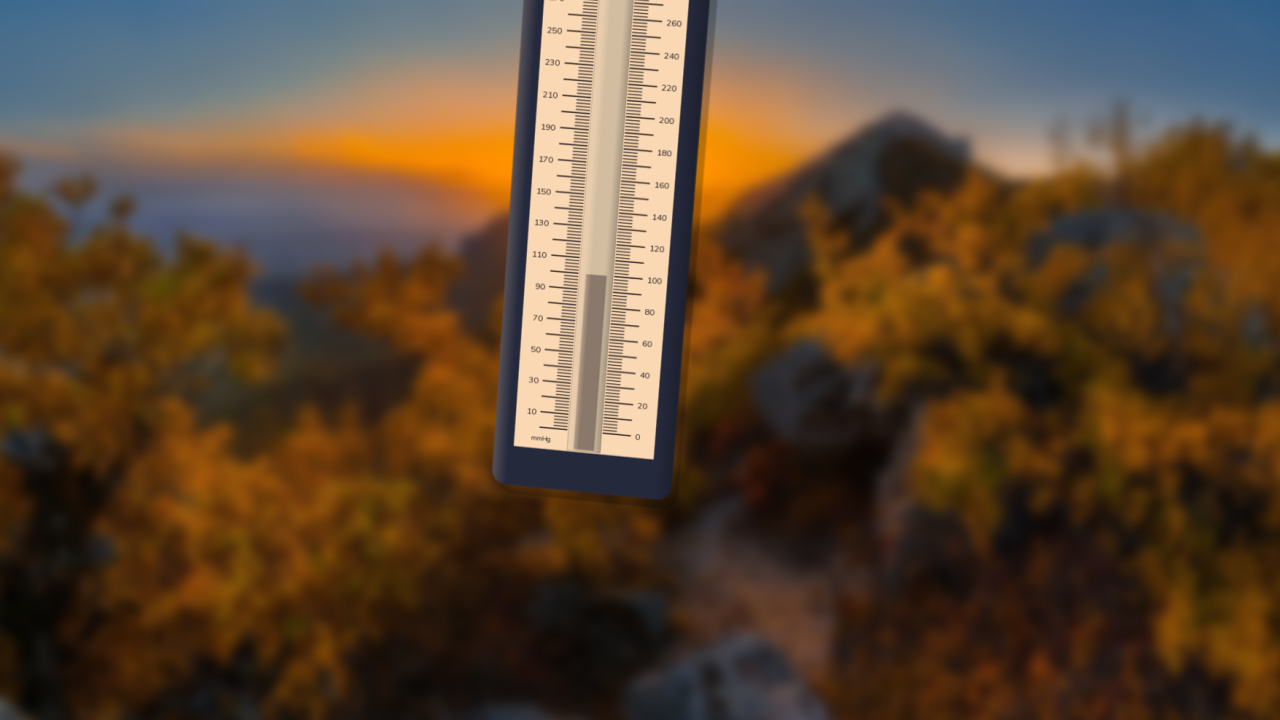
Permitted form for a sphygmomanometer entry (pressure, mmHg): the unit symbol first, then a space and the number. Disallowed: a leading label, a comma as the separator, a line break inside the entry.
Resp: mmHg 100
